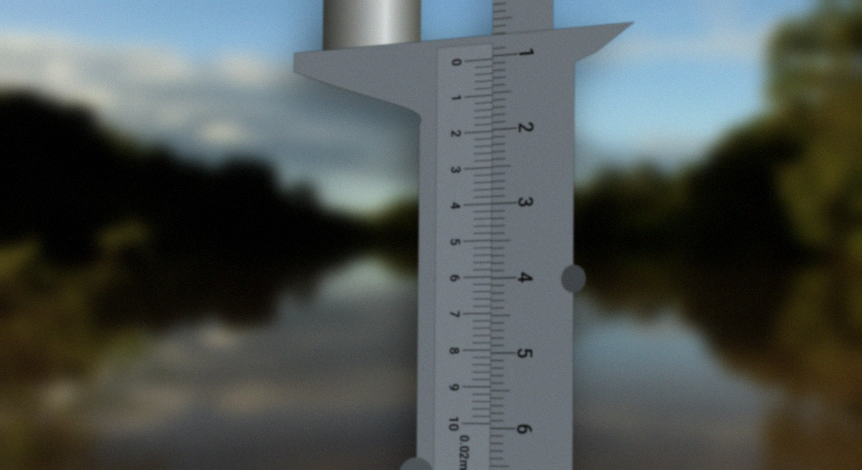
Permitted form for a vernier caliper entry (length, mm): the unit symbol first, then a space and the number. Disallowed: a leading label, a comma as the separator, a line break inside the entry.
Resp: mm 10.4
